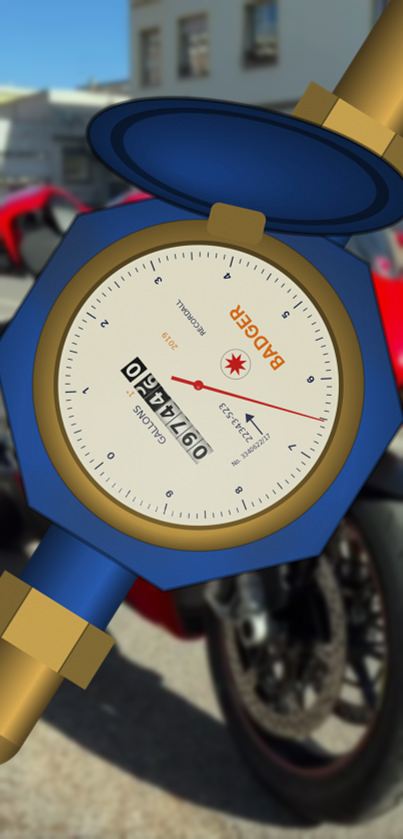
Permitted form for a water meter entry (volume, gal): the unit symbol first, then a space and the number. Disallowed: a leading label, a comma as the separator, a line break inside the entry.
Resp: gal 974456.5
